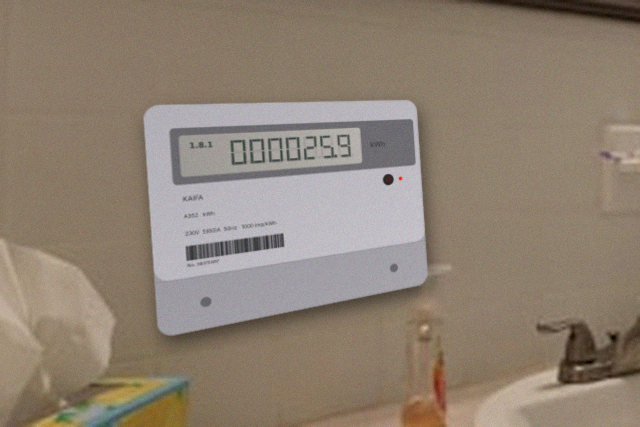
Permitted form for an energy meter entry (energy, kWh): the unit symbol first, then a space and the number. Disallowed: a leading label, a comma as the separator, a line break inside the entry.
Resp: kWh 25.9
